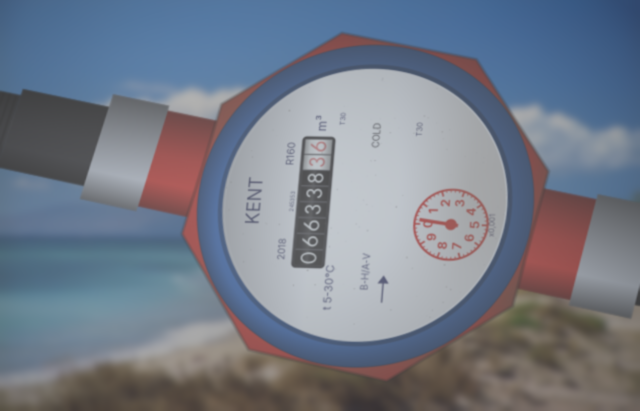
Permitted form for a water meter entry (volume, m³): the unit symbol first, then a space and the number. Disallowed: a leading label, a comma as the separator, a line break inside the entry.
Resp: m³ 66338.360
